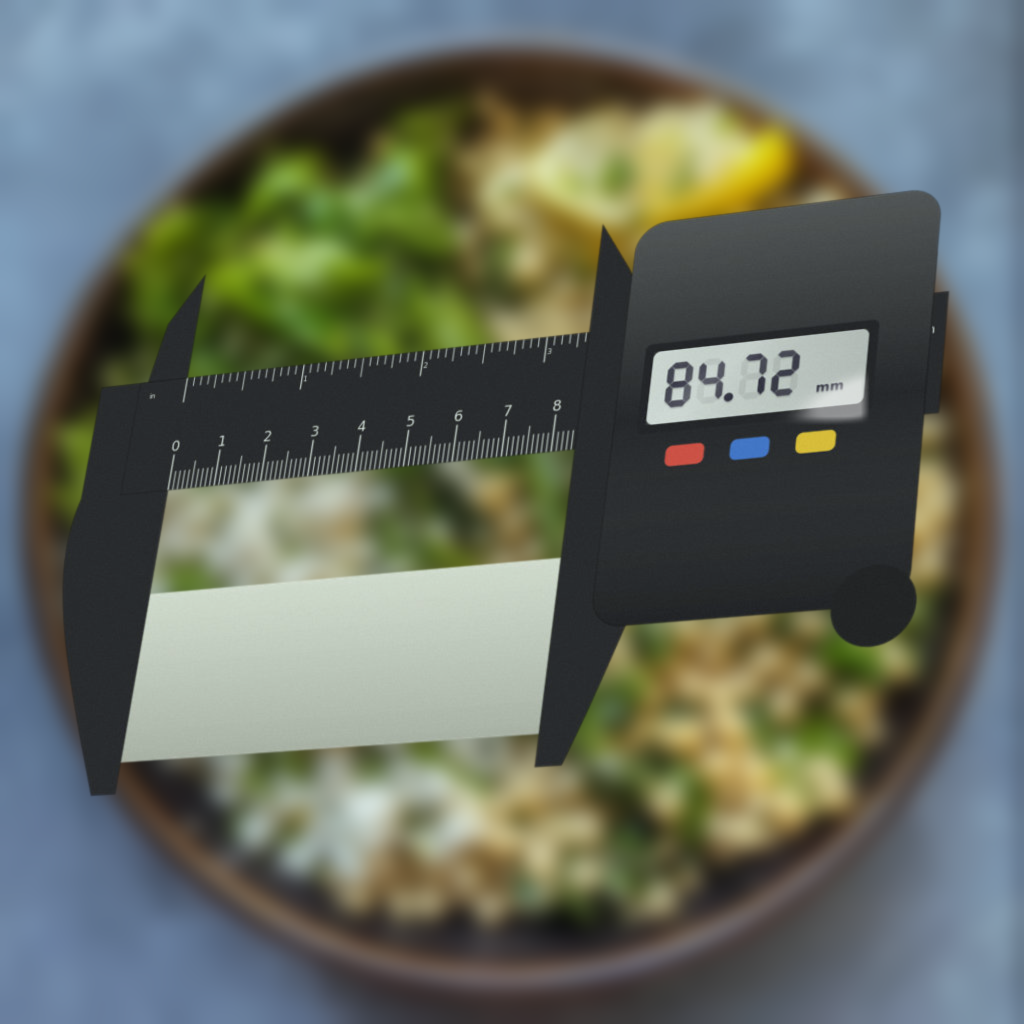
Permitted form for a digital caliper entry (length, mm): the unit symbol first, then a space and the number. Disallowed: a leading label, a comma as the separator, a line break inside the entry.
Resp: mm 84.72
